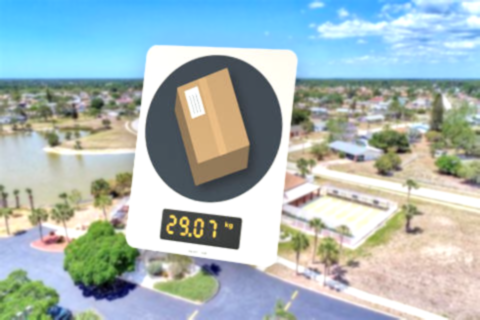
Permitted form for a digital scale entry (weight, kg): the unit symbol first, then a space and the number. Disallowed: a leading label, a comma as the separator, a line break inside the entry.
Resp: kg 29.07
